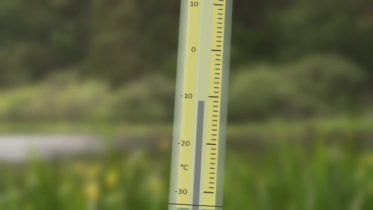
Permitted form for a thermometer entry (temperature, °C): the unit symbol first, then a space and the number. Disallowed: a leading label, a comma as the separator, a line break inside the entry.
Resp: °C -11
